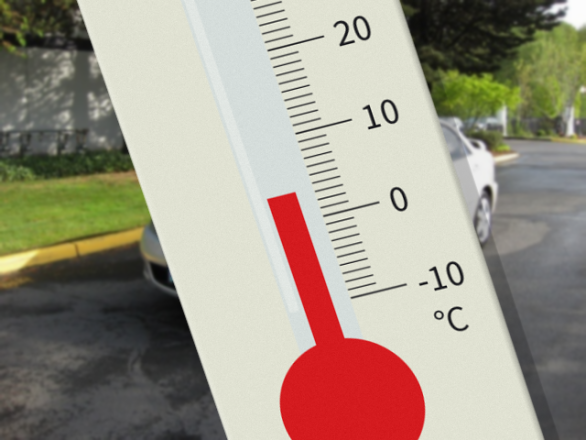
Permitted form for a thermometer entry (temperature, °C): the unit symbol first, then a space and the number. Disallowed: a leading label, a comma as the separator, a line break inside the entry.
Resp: °C 3.5
